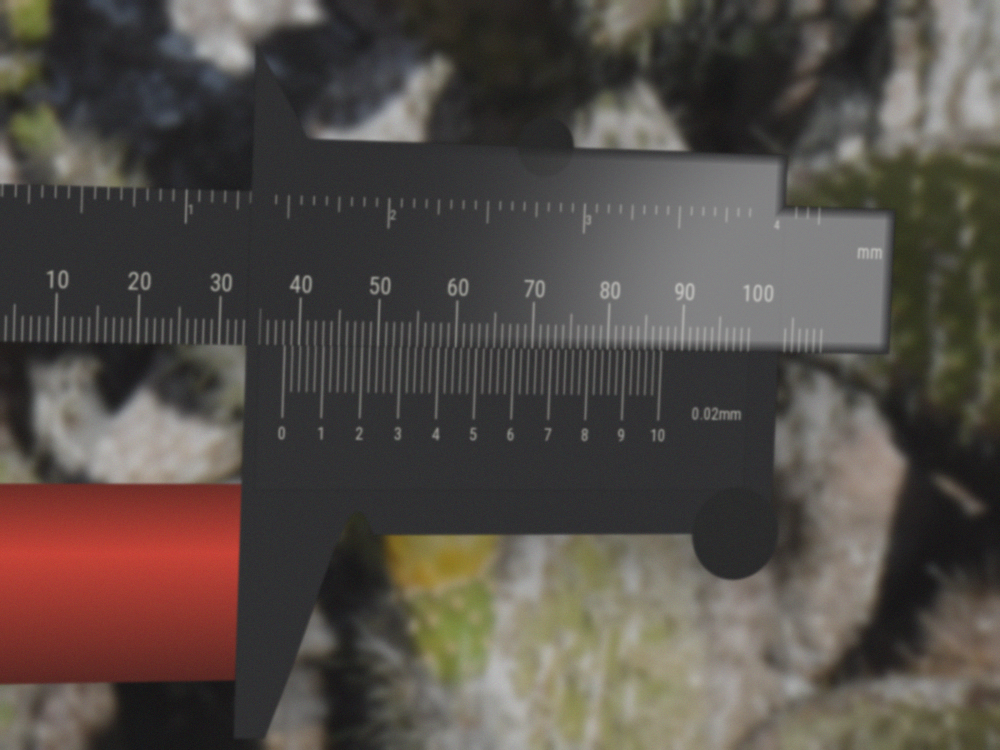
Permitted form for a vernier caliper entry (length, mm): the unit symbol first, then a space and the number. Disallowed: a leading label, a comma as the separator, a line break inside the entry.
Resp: mm 38.2
